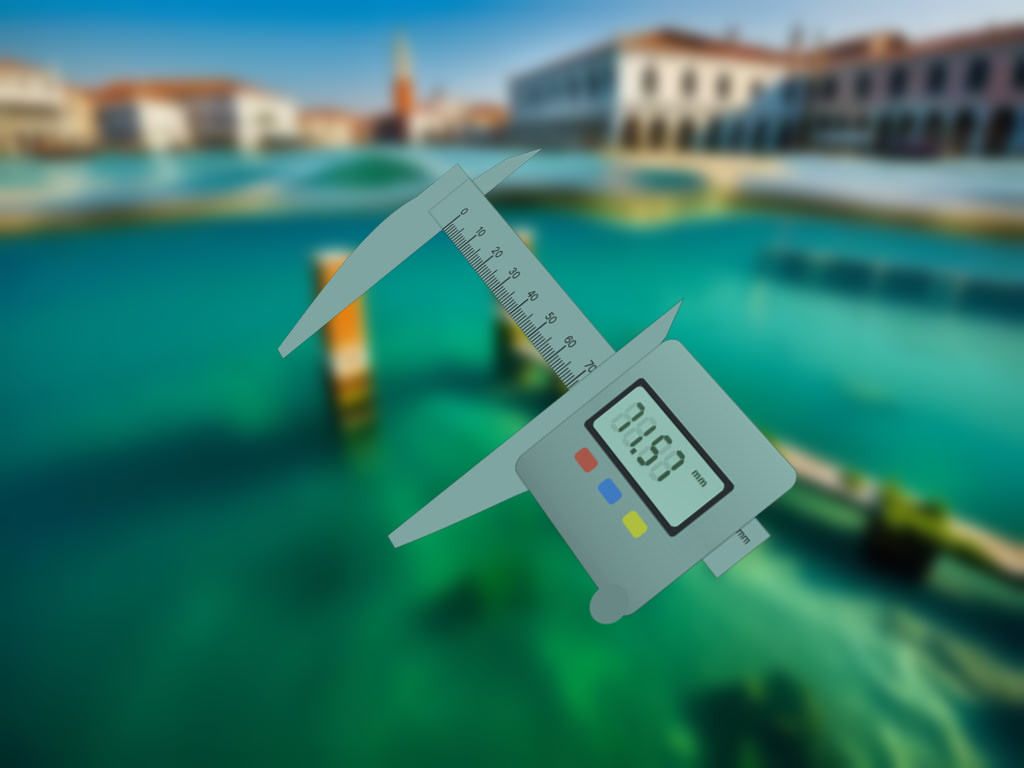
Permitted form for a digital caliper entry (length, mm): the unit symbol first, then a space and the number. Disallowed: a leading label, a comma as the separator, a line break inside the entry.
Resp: mm 71.57
